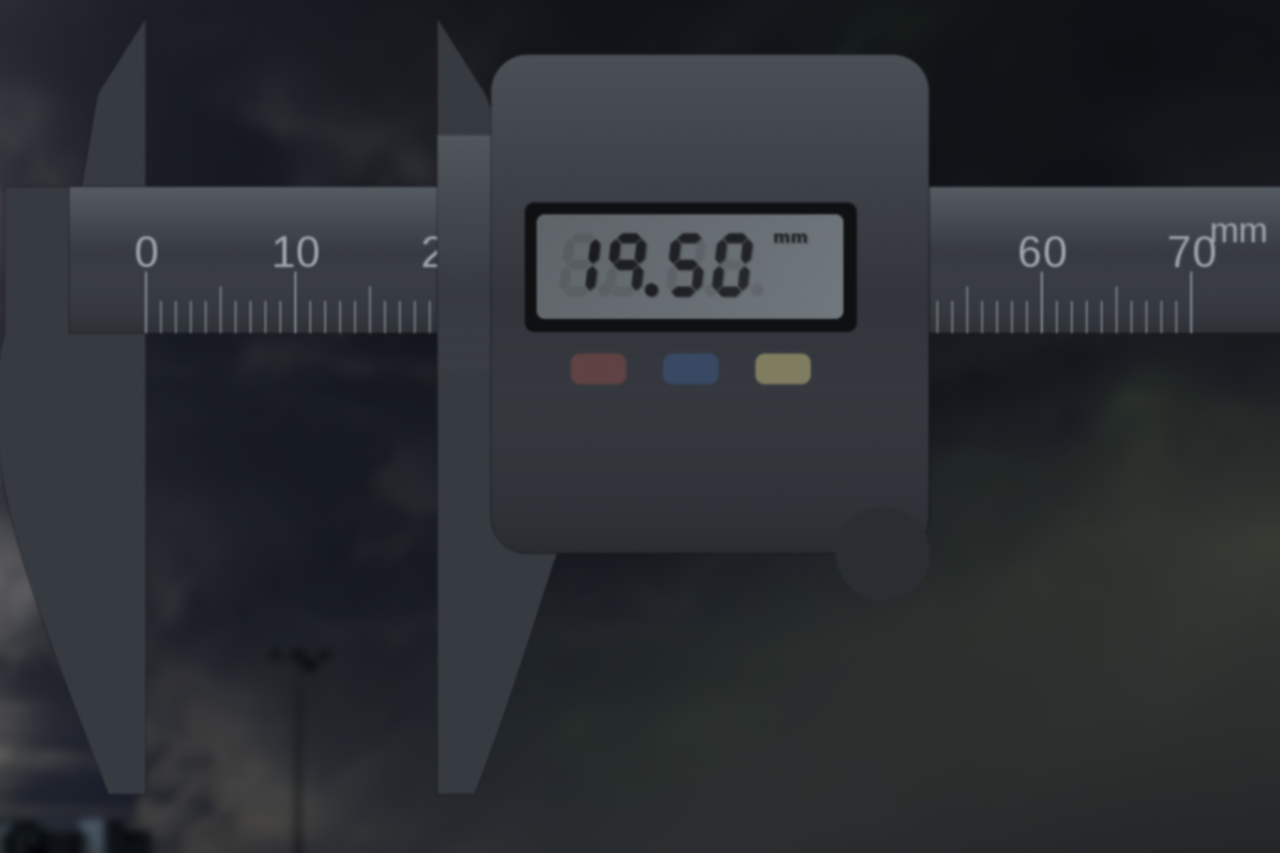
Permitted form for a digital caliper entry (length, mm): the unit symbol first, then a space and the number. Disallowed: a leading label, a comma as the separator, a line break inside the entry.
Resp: mm 19.50
